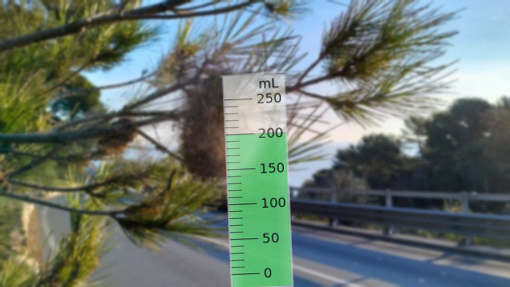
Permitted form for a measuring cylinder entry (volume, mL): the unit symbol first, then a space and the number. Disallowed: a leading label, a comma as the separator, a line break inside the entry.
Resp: mL 200
